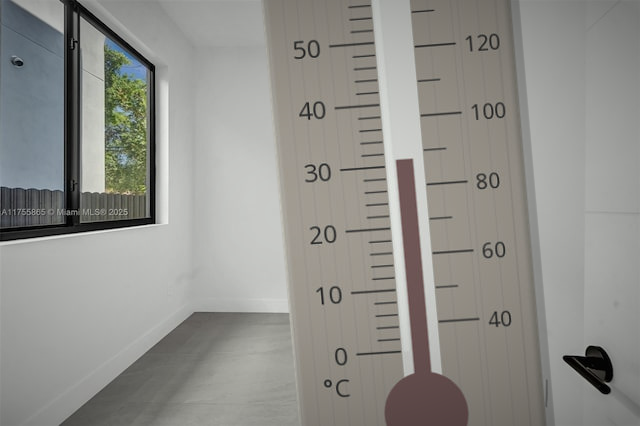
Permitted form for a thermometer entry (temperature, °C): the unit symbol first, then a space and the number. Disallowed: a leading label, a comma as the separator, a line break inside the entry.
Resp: °C 31
